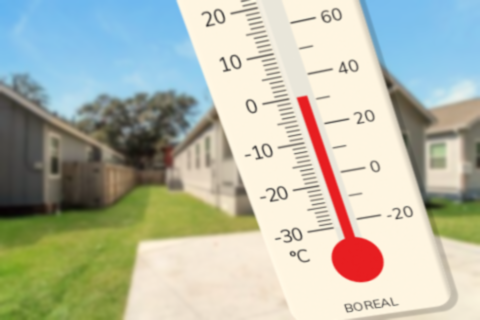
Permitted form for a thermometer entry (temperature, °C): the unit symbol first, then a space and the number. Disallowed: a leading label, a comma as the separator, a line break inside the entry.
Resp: °C 0
